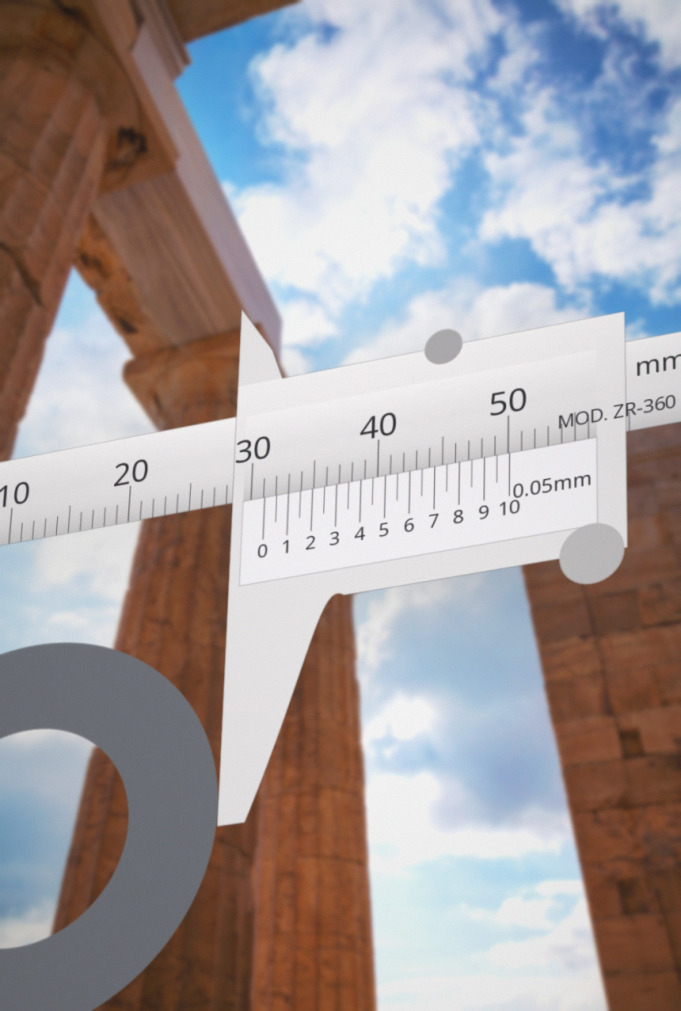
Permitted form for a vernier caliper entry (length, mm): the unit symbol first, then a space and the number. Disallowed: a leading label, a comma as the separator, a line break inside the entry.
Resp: mm 31.1
